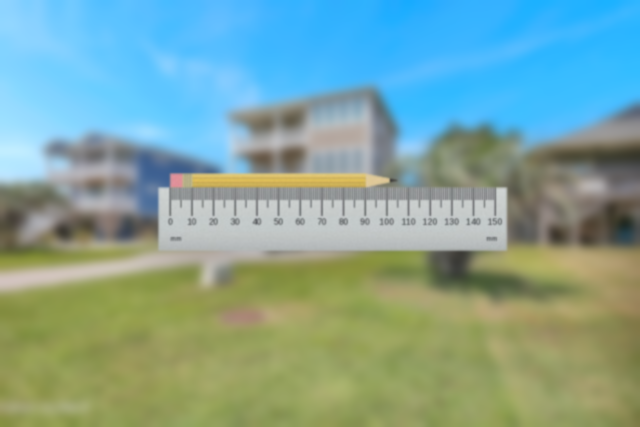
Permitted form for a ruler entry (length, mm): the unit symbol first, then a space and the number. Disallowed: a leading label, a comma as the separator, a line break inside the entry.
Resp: mm 105
